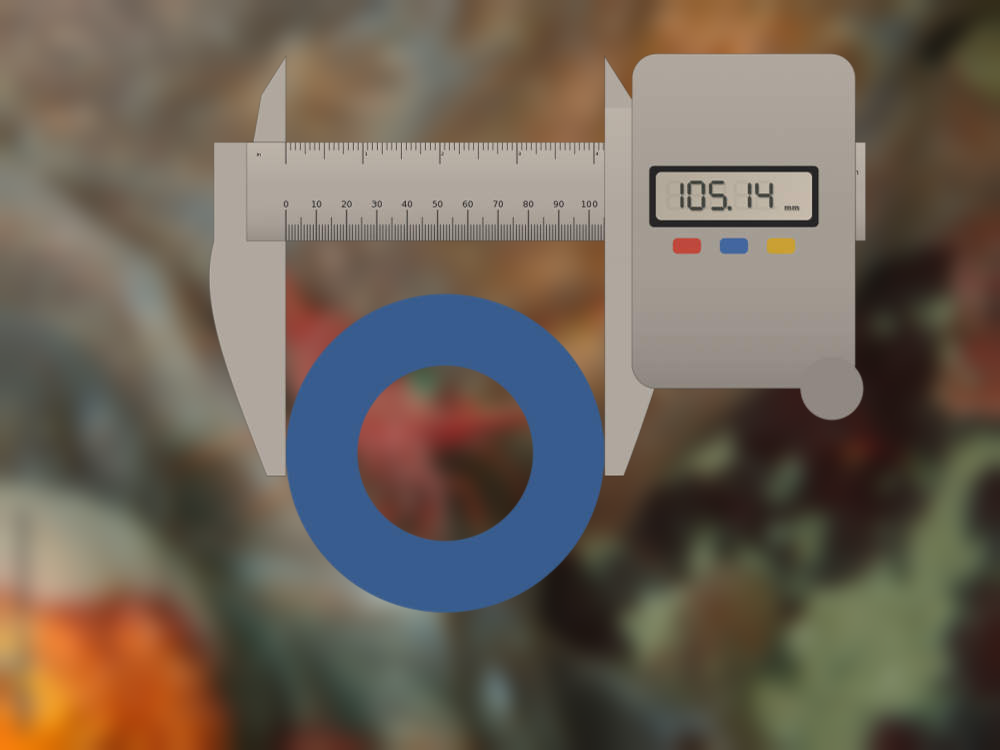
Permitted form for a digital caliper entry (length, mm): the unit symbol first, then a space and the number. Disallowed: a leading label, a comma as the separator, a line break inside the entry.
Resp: mm 105.14
